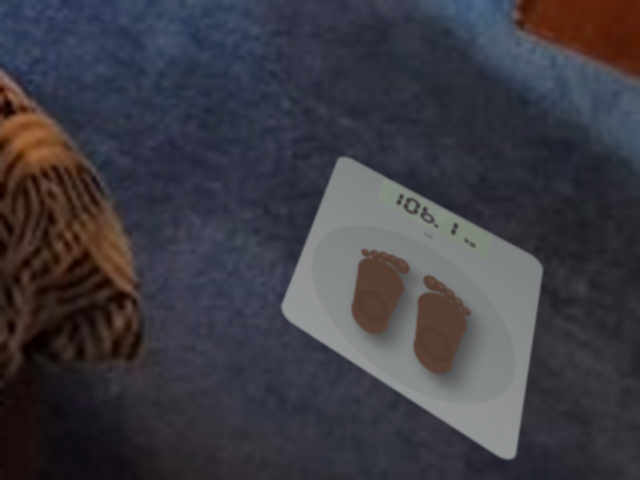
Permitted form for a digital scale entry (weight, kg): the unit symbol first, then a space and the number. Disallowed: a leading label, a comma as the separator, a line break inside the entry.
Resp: kg 106.1
